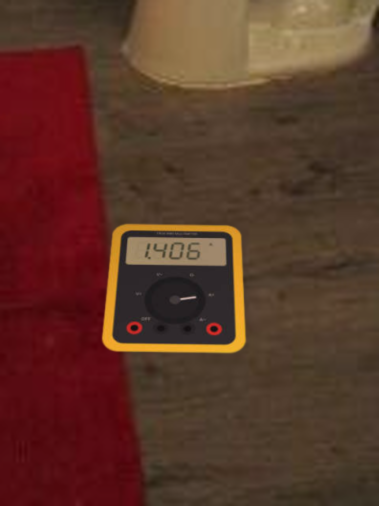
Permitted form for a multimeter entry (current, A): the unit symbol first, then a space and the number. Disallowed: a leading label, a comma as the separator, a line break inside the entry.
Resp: A 1.406
